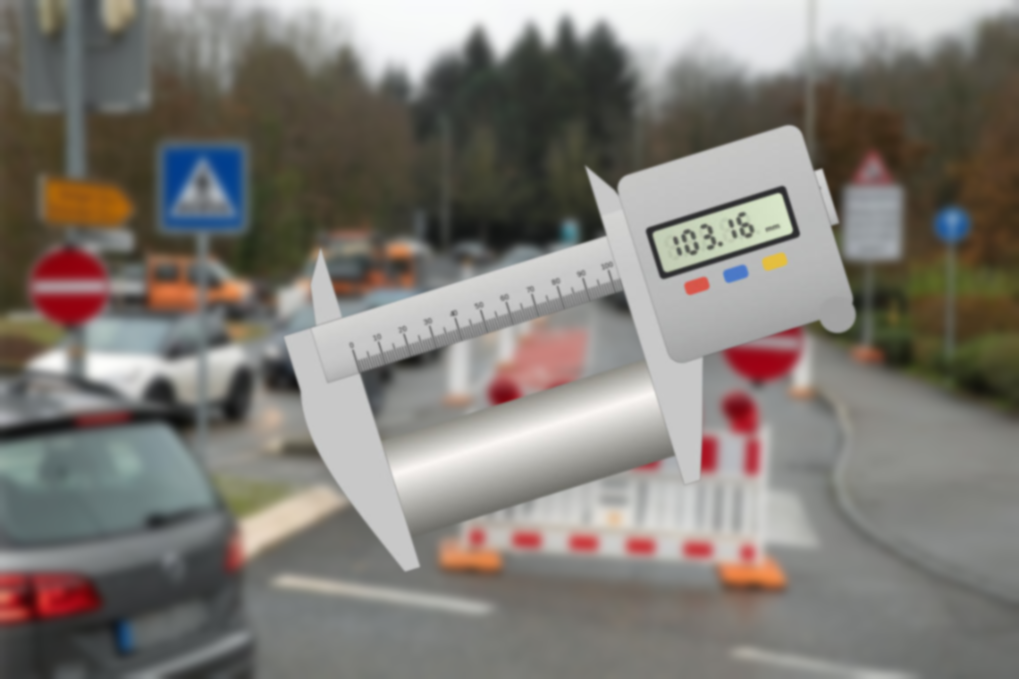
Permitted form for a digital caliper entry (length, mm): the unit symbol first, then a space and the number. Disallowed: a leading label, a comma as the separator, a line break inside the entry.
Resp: mm 103.16
